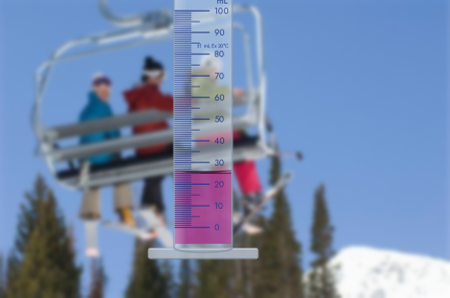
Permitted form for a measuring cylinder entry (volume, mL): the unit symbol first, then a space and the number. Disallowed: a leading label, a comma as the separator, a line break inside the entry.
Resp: mL 25
